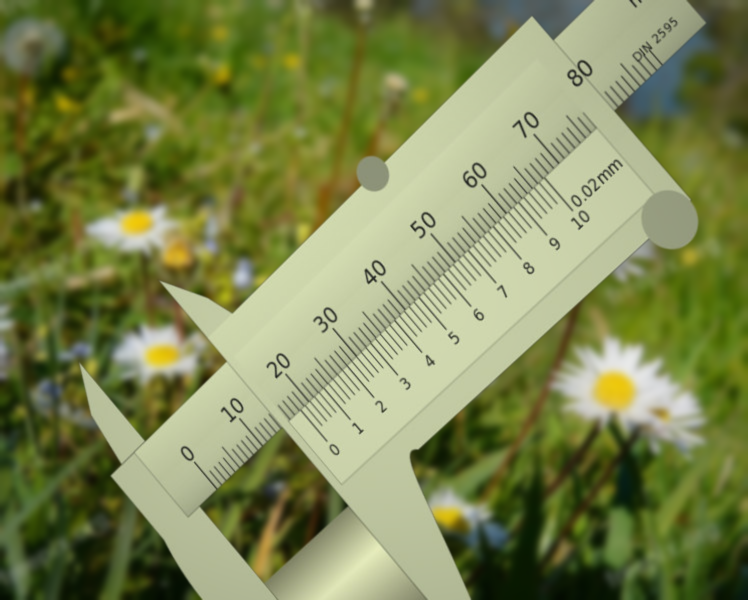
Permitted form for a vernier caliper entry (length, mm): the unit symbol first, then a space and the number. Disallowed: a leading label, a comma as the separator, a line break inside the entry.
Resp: mm 18.2
